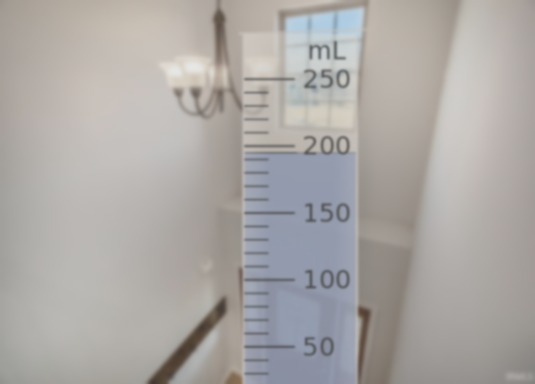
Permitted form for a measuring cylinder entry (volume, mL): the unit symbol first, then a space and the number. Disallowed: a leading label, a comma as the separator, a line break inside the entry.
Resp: mL 195
